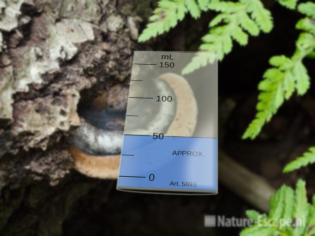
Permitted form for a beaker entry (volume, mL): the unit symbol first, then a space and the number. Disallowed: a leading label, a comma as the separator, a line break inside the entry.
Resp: mL 50
